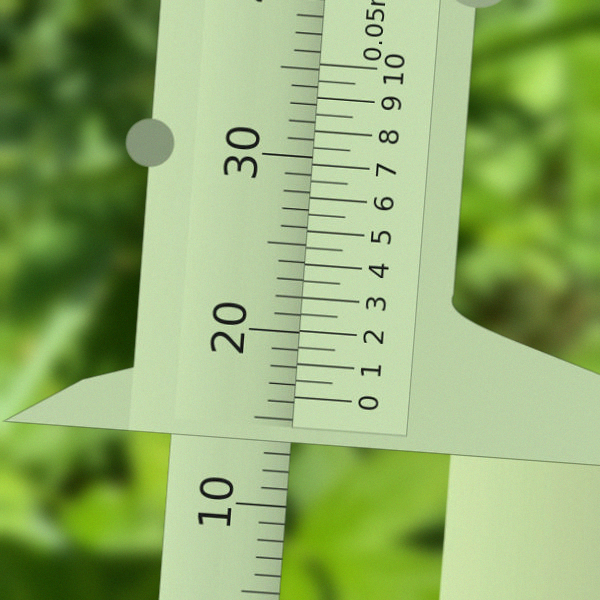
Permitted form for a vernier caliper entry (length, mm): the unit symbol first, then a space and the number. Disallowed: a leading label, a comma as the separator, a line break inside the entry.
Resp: mm 16.3
